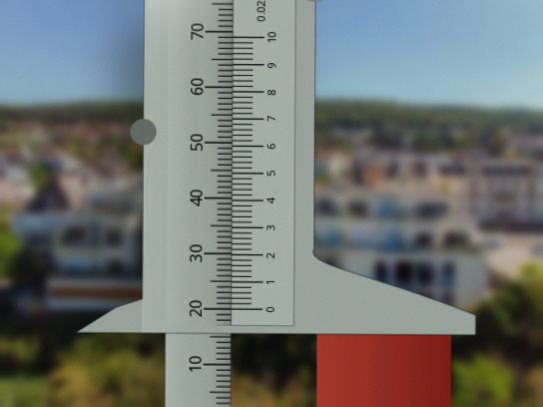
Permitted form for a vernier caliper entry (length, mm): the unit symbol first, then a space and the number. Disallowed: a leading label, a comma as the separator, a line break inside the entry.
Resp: mm 20.0
